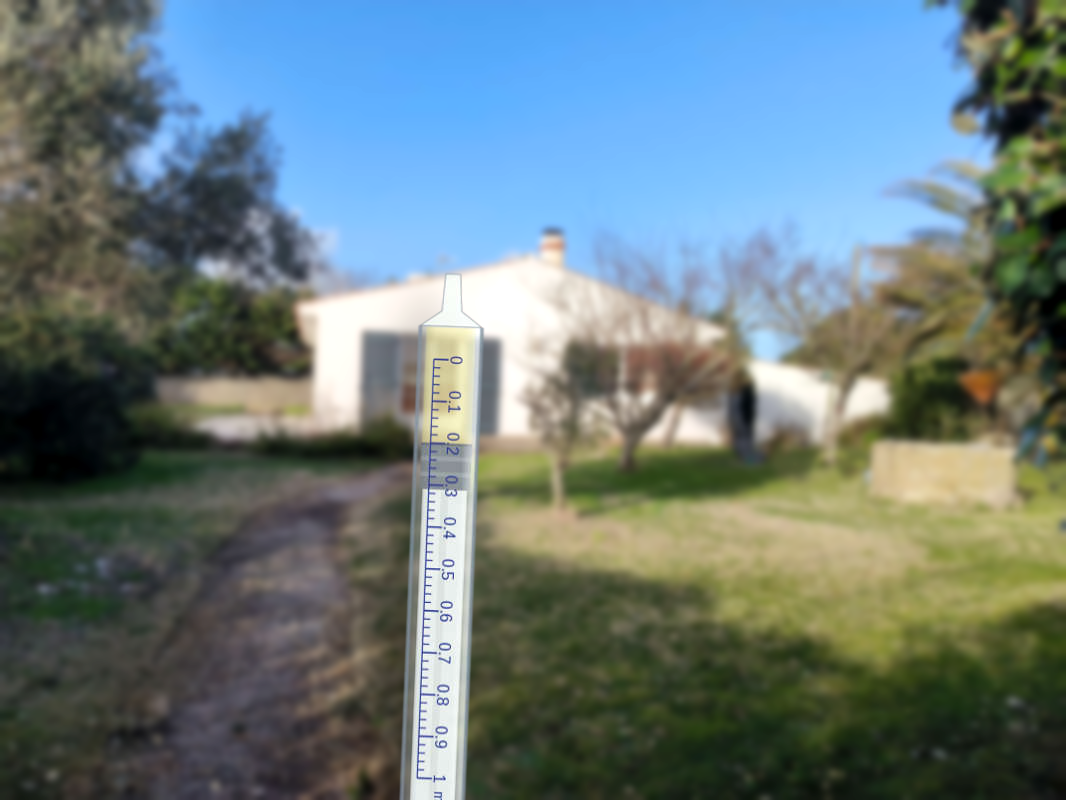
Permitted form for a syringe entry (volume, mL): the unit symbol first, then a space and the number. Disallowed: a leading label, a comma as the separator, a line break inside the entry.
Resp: mL 0.2
